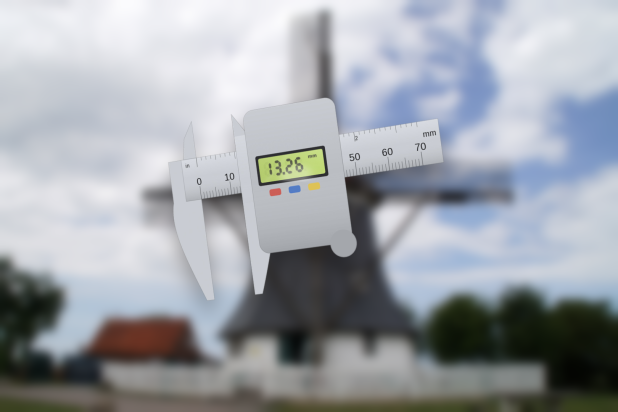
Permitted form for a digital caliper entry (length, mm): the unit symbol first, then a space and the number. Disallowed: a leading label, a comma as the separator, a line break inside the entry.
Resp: mm 13.26
